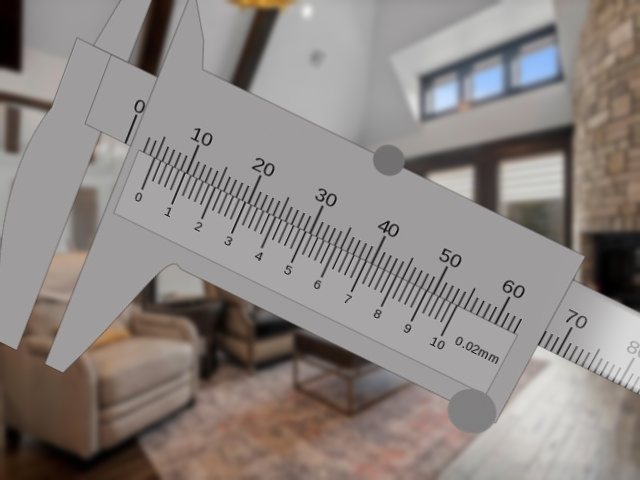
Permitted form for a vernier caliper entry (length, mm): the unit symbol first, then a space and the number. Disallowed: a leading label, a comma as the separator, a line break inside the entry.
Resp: mm 4.8
